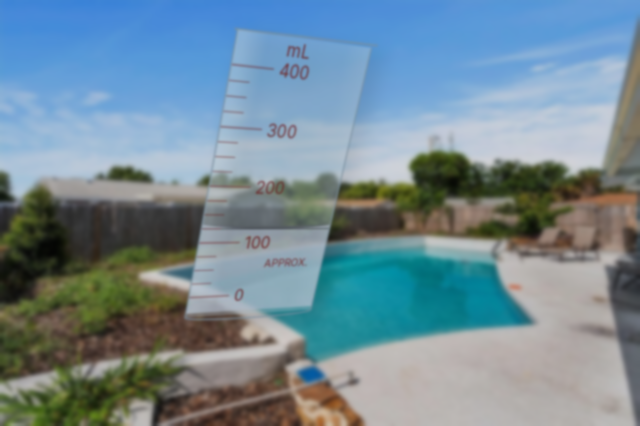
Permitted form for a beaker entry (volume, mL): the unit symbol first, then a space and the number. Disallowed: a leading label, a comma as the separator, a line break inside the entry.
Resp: mL 125
